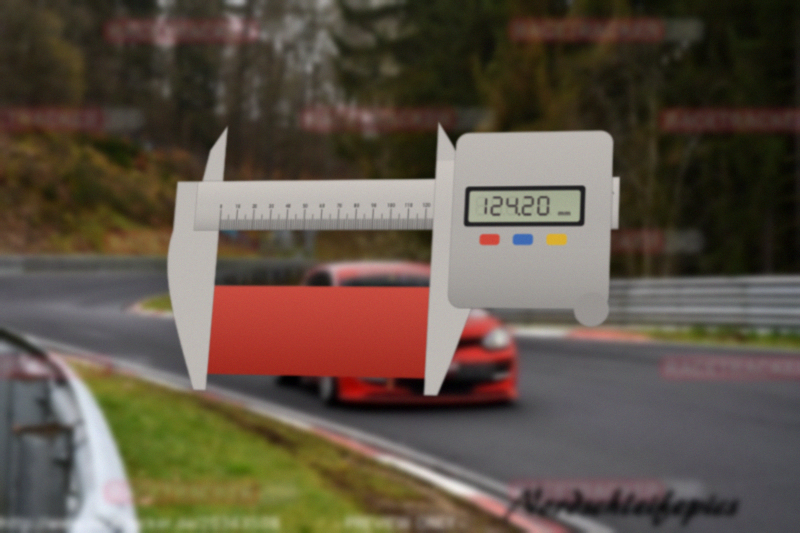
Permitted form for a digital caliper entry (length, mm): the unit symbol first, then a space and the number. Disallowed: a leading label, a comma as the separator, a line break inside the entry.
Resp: mm 124.20
